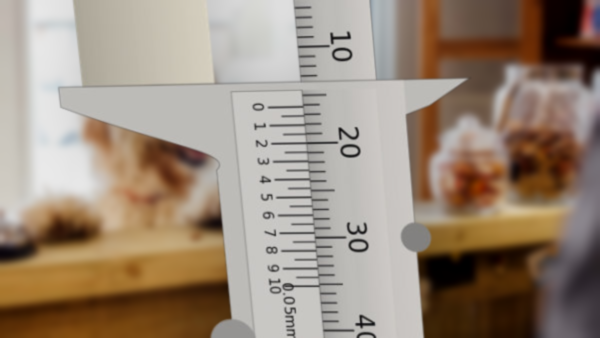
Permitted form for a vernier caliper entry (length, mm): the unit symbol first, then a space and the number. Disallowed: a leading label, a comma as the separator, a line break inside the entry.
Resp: mm 16.2
